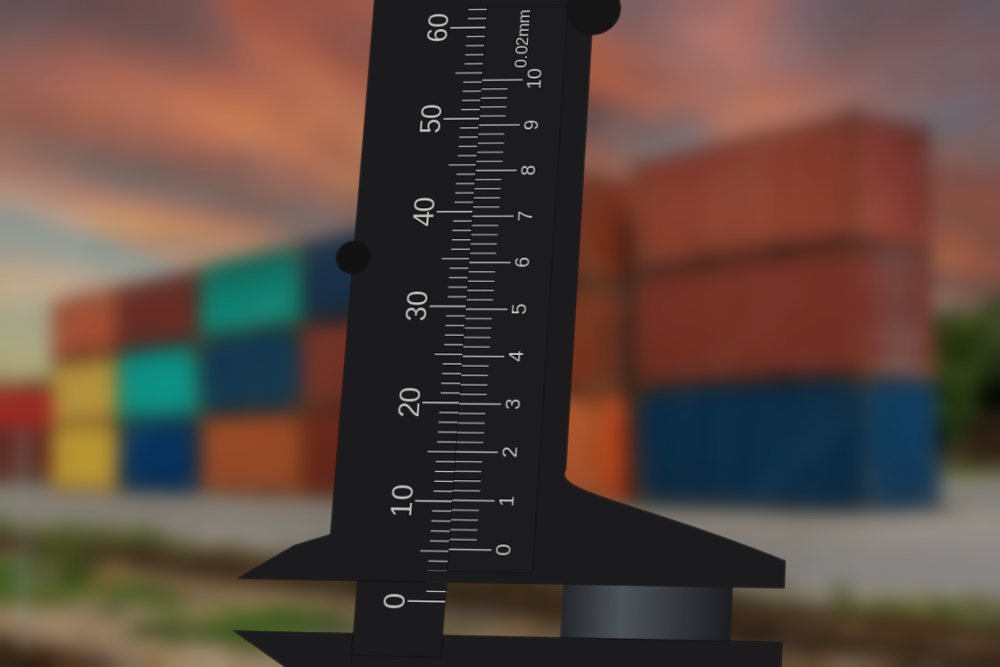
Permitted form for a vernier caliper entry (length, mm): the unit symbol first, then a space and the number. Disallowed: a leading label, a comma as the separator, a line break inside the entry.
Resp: mm 5.2
